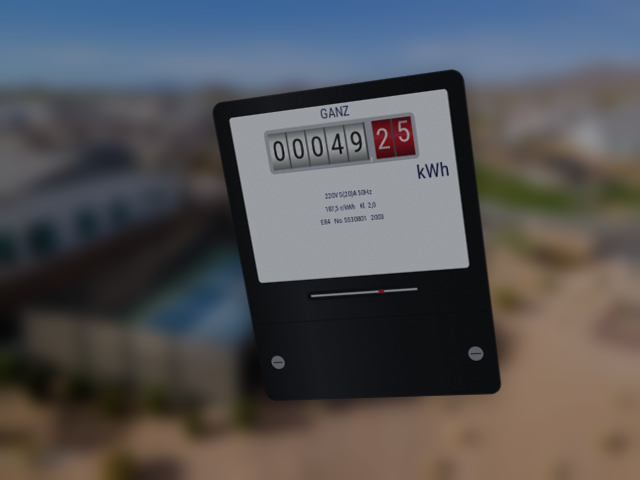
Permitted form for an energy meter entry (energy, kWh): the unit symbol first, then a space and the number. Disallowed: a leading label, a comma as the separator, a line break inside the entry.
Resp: kWh 49.25
